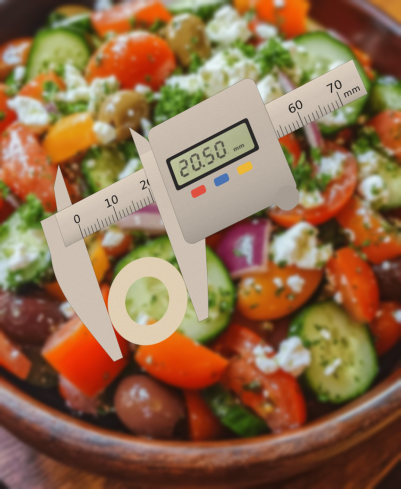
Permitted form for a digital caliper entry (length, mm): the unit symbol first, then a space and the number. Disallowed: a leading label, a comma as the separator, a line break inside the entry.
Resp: mm 20.50
